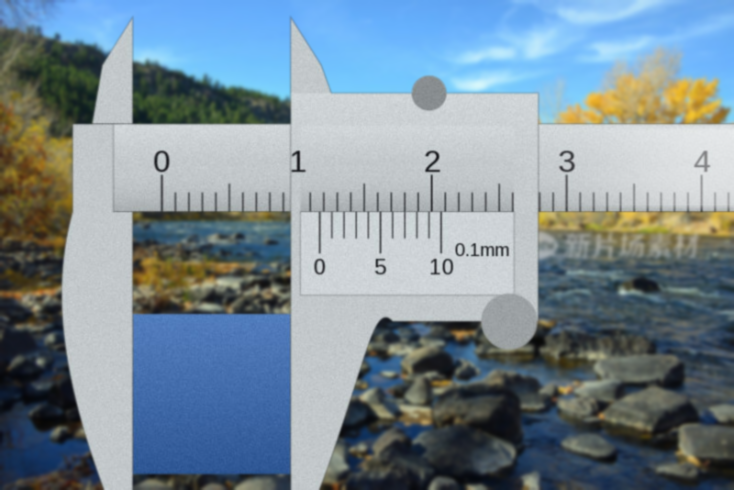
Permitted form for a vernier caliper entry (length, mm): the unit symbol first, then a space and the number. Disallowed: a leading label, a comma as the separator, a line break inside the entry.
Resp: mm 11.7
